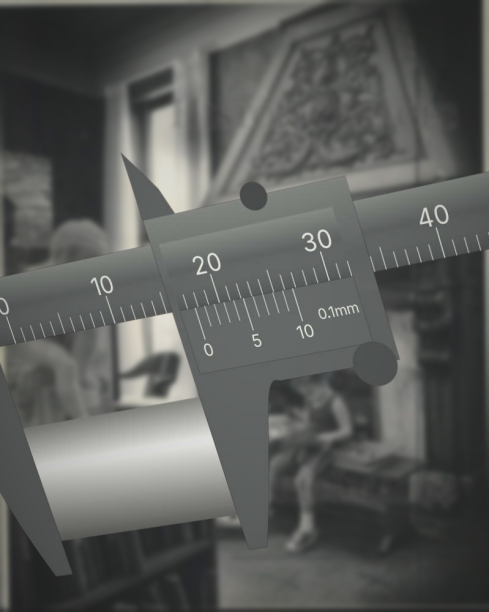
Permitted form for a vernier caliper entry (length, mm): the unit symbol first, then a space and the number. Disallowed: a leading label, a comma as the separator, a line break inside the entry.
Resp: mm 17.7
